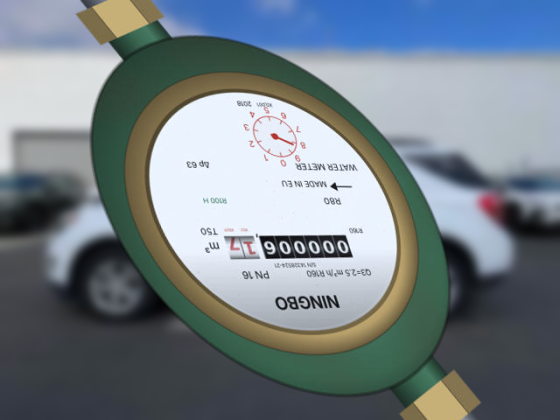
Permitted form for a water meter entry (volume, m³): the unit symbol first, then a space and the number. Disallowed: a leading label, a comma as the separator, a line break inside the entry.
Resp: m³ 6.168
